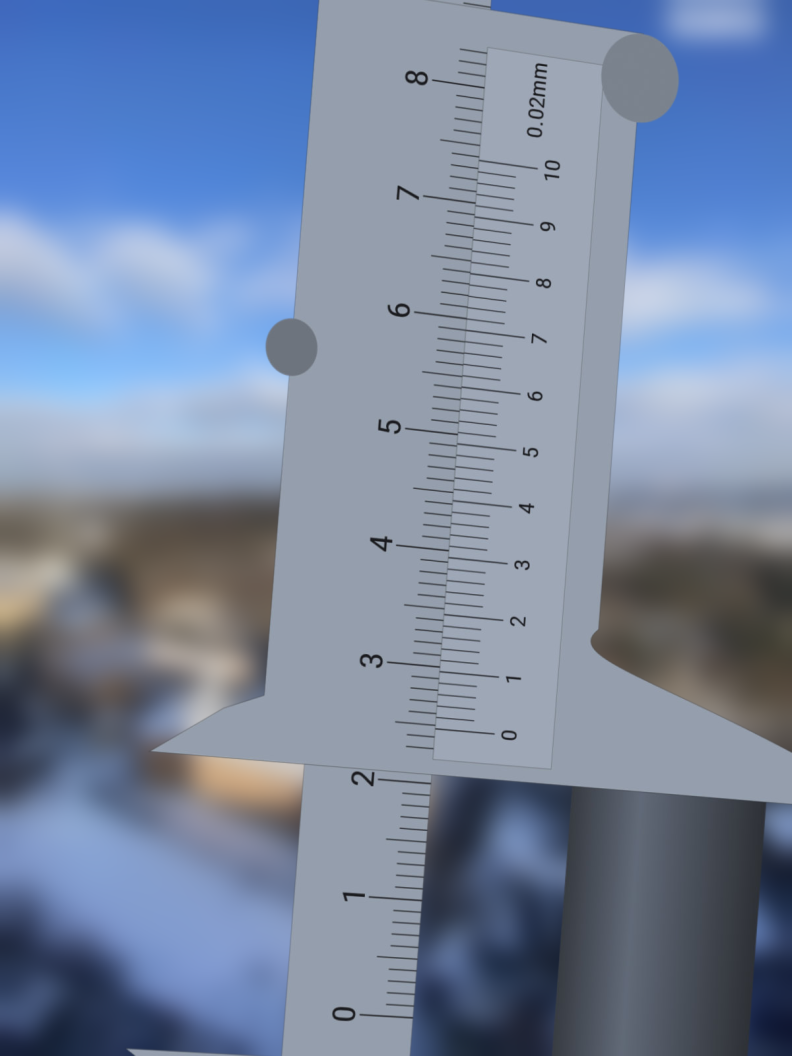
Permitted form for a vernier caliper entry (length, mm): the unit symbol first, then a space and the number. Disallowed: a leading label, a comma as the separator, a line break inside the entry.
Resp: mm 24.7
